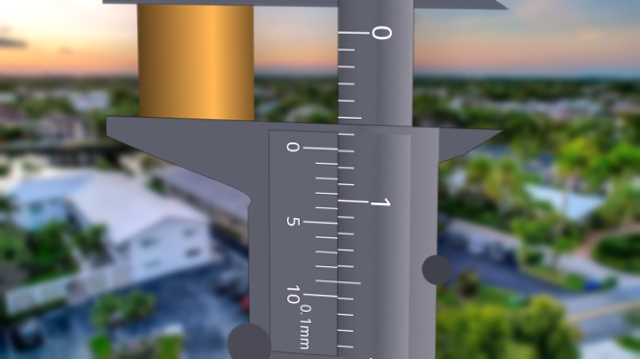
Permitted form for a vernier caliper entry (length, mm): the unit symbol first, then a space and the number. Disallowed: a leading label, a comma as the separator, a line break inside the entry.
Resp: mm 6.9
